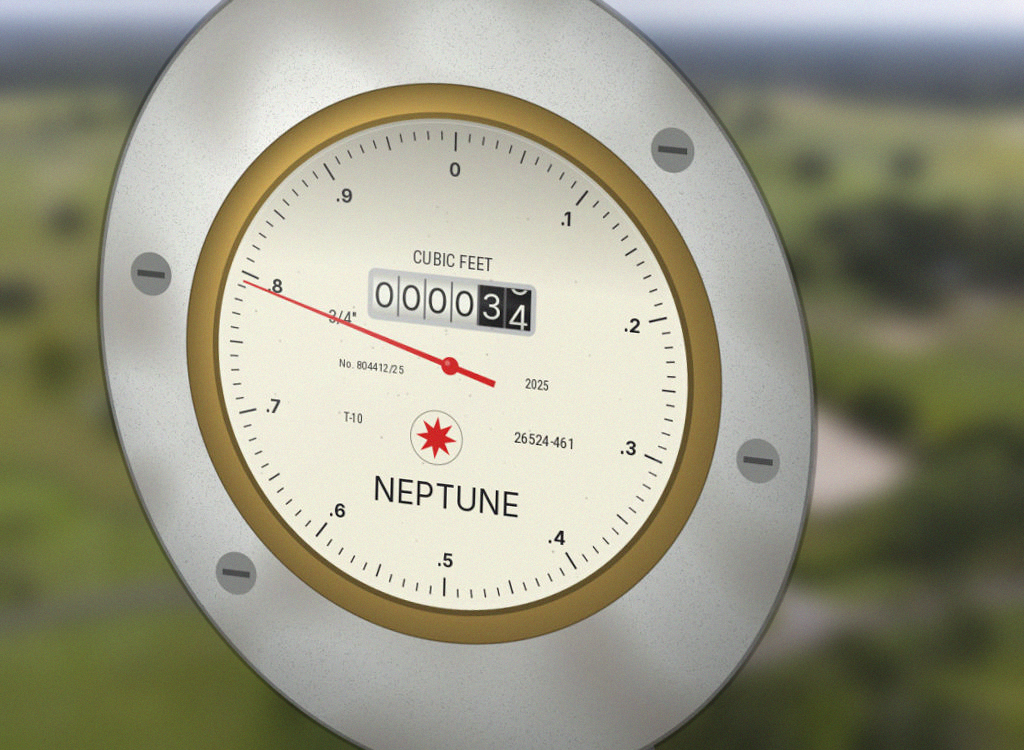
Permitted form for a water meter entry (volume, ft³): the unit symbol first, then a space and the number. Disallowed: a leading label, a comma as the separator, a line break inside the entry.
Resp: ft³ 33.79
